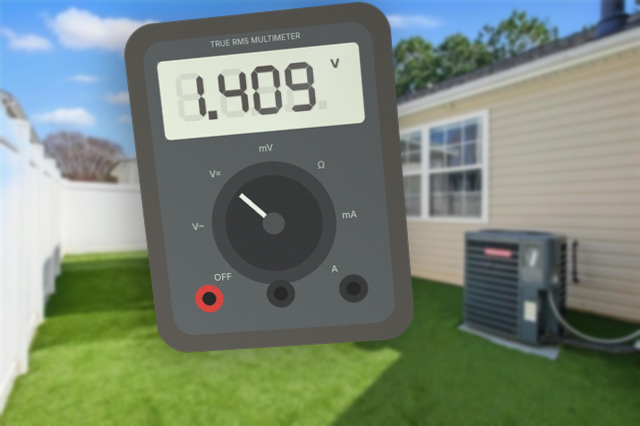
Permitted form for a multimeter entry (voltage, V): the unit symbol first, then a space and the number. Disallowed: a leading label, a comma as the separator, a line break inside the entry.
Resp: V 1.409
